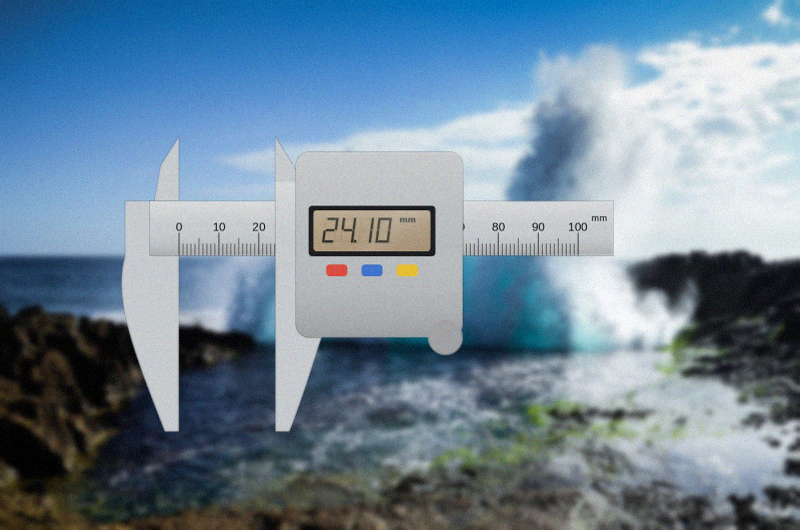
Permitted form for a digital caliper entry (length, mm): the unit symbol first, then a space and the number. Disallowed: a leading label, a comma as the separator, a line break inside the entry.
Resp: mm 24.10
